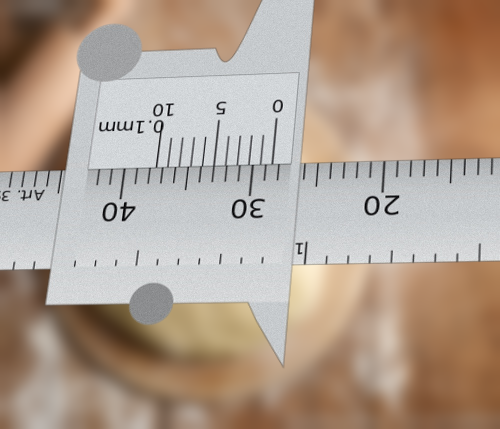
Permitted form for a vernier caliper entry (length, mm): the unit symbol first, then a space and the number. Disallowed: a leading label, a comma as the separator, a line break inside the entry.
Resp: mm 28.5
